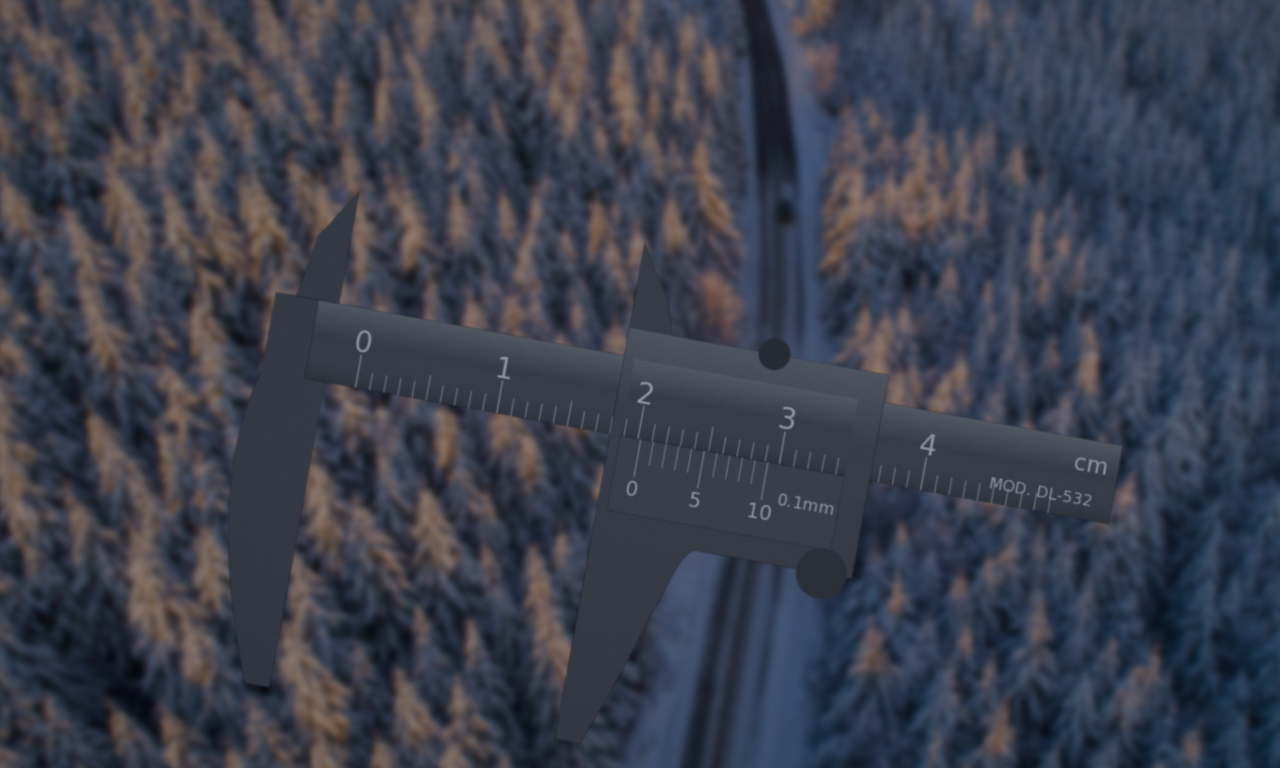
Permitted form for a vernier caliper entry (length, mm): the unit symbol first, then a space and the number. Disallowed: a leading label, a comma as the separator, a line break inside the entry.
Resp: mm 20.2
